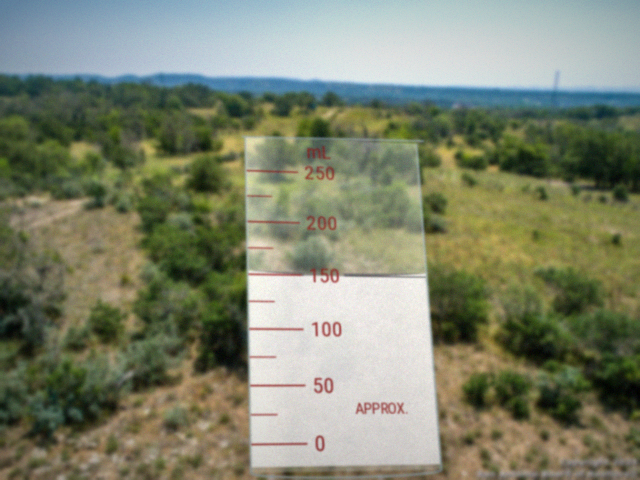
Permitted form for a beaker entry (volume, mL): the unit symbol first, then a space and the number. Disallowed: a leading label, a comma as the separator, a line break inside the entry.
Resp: mL 150
